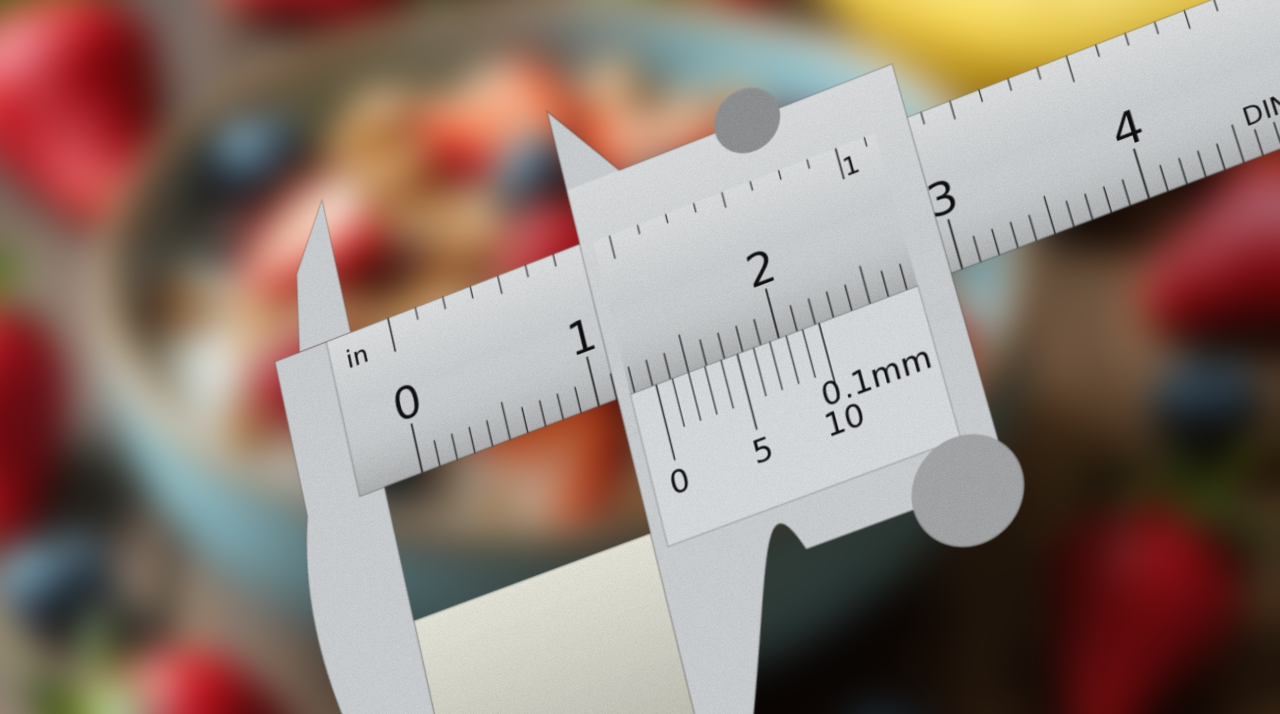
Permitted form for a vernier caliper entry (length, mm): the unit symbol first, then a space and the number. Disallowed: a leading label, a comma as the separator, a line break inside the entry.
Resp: mm 13.2
